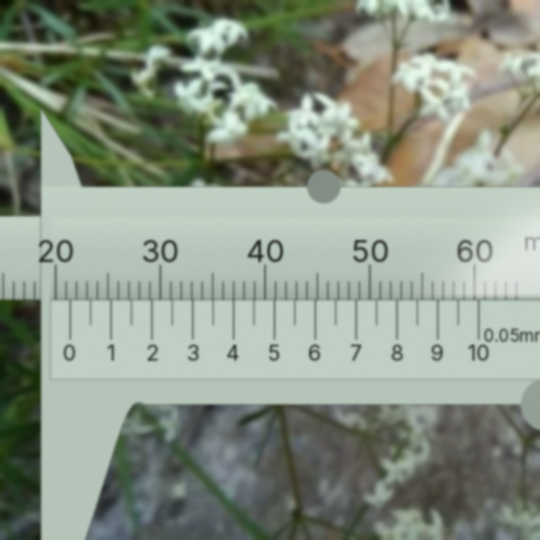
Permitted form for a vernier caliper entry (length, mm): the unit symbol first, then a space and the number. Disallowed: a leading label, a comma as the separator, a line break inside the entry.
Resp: mm 21.4
